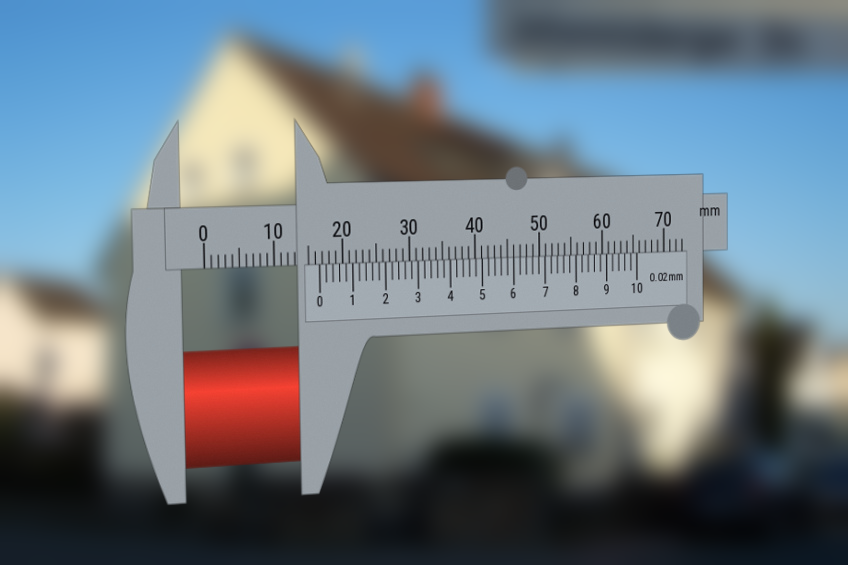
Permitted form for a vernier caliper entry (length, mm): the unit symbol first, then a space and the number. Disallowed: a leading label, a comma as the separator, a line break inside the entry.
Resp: mm 16.6
